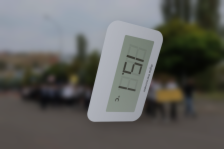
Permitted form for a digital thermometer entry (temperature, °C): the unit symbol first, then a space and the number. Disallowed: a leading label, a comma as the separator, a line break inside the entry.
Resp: °C 15.1
